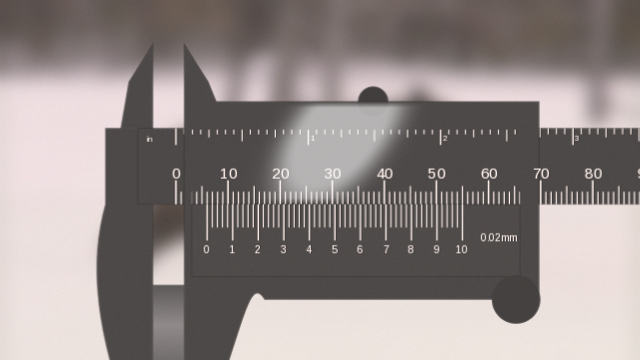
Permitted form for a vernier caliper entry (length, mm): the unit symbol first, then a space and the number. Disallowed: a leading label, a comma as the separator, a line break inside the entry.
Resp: mm 6.0
